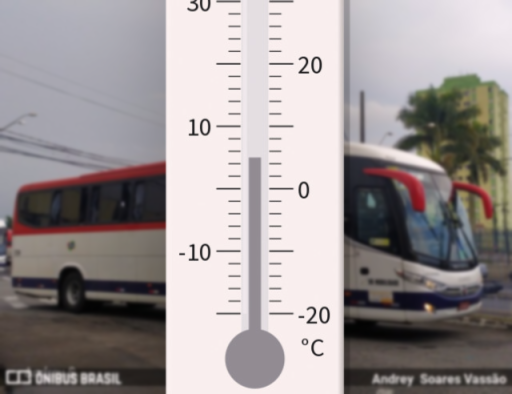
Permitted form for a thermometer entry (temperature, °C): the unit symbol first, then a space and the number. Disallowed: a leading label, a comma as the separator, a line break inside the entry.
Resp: °C 5
